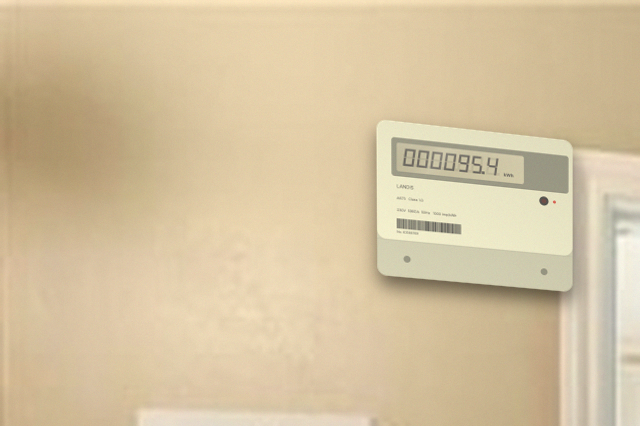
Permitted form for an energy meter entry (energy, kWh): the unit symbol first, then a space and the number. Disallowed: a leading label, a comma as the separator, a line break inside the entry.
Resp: kWh 95.4
